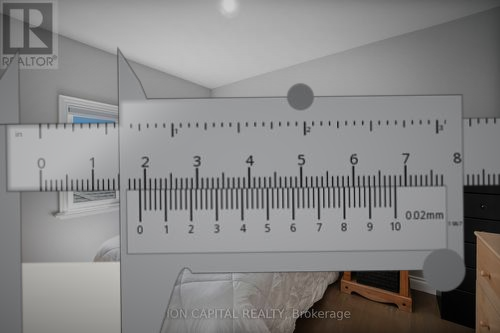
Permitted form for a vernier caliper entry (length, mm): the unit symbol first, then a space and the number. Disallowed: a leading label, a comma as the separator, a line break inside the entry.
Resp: mm 19.0
